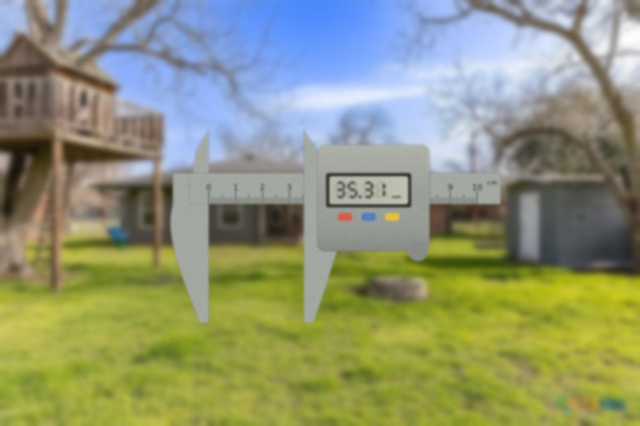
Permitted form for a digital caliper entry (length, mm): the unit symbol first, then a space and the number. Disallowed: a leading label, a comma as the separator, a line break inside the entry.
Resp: mm 35.31
